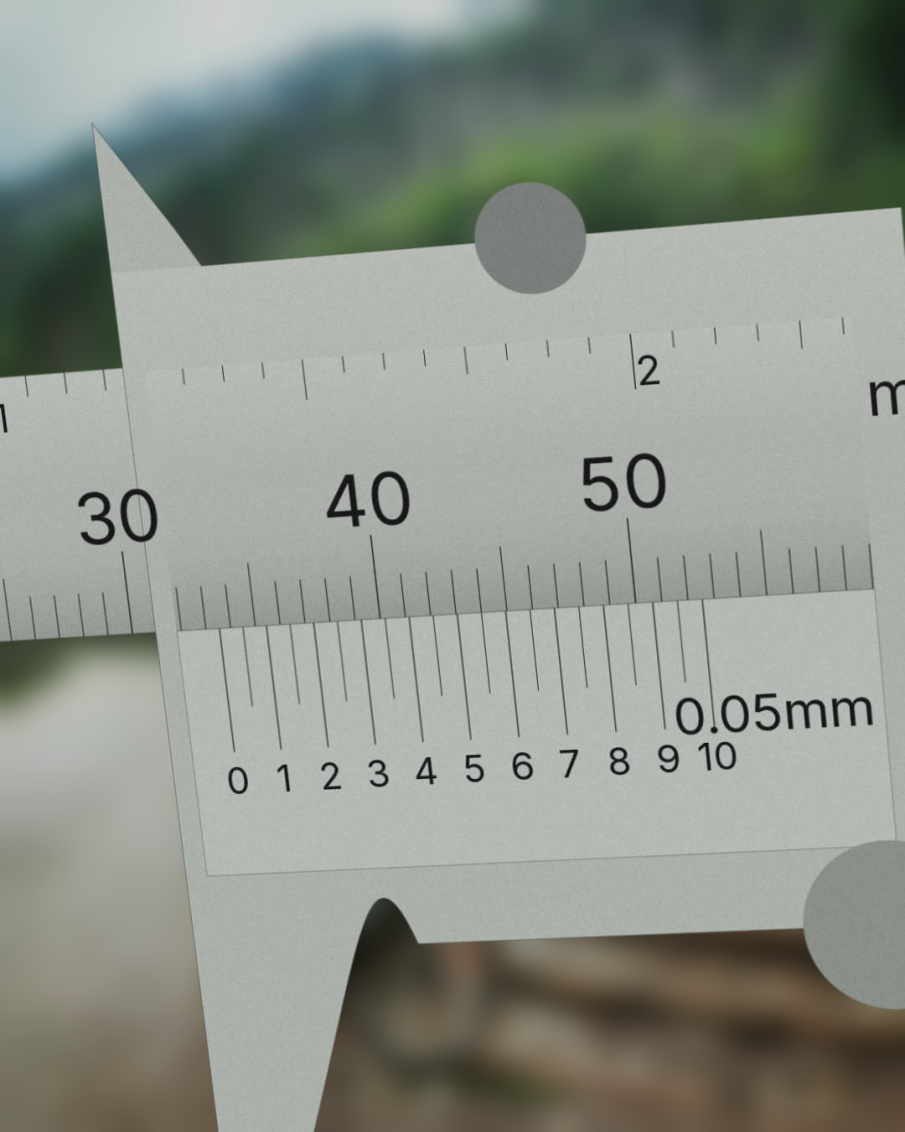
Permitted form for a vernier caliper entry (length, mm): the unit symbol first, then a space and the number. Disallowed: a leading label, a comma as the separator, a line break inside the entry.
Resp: mm 33.55
